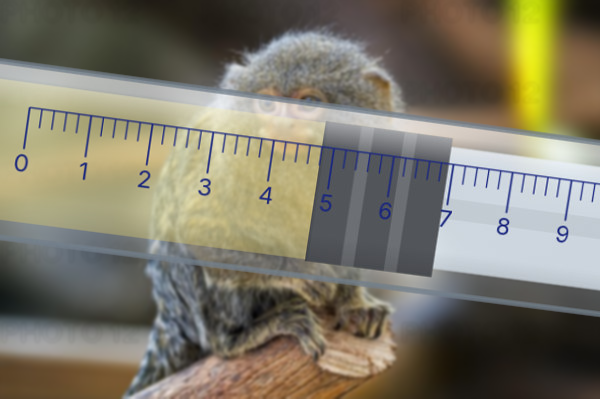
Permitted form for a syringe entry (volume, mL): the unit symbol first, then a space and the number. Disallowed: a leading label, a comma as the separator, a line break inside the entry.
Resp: mL 4.8
